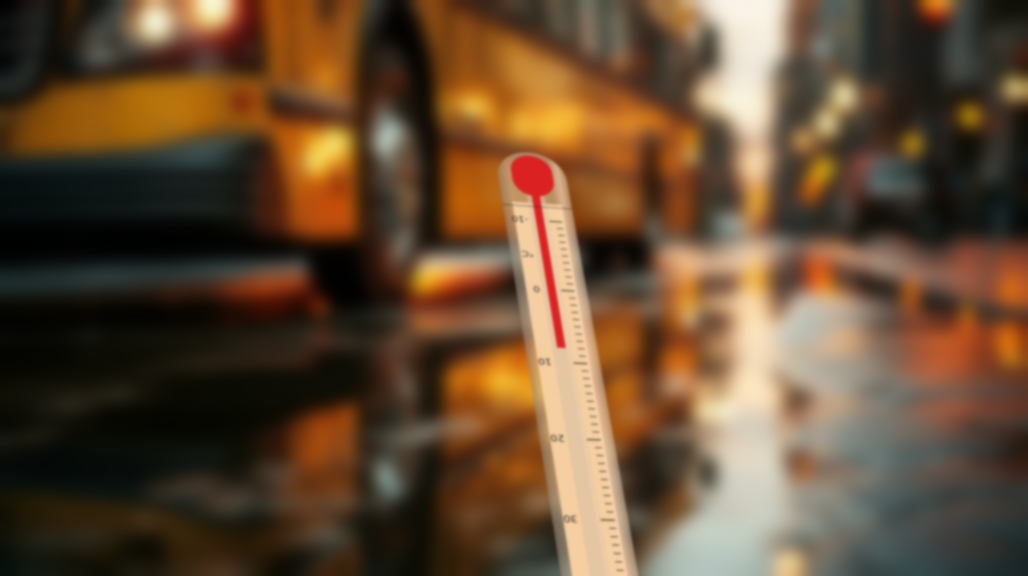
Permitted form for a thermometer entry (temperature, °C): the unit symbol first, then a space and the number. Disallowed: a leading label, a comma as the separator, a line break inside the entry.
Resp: °C 8
